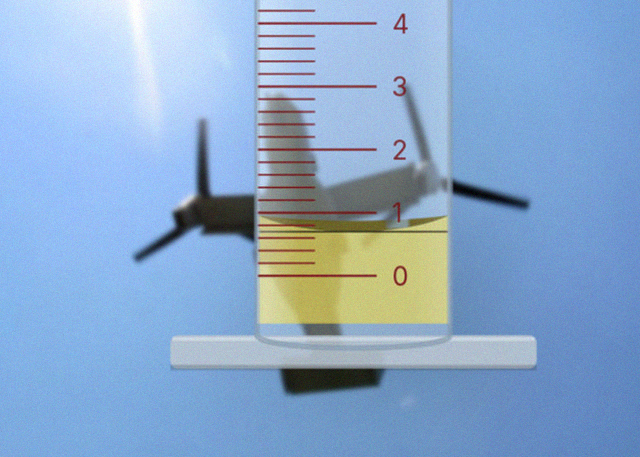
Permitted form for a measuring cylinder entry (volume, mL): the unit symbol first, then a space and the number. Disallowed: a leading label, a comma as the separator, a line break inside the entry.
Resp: mL 0.7
